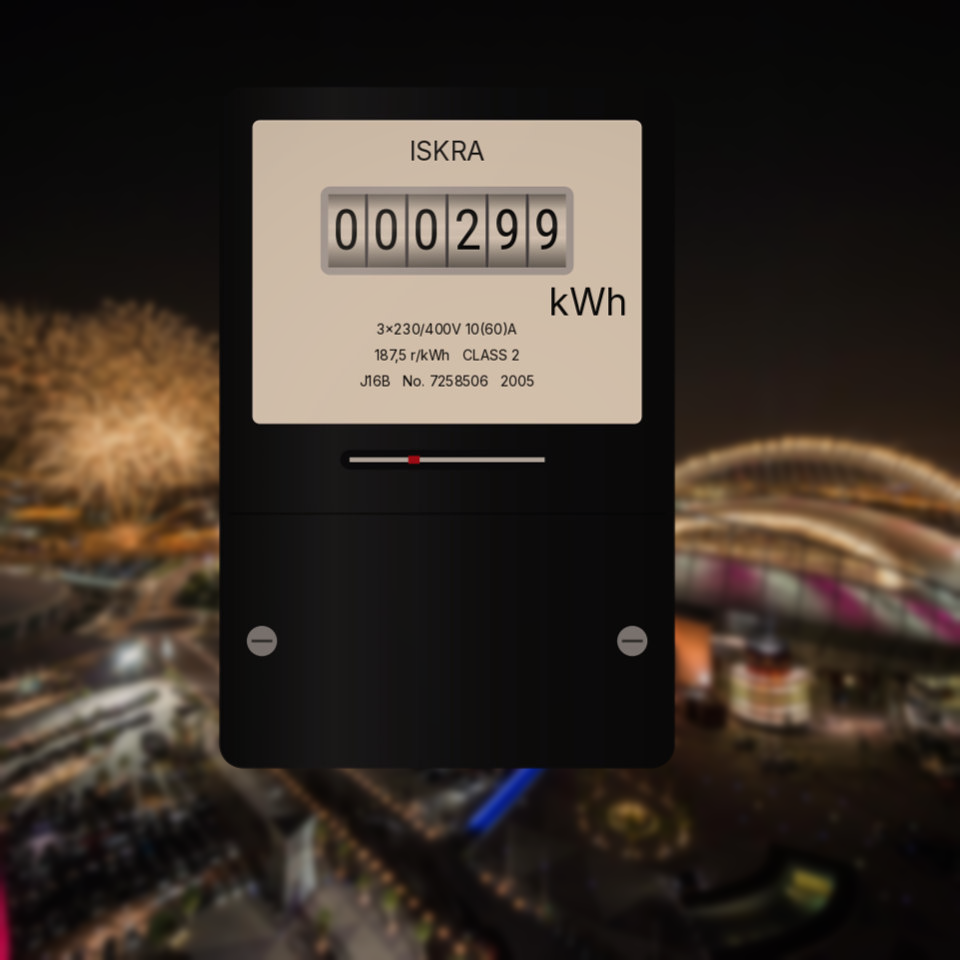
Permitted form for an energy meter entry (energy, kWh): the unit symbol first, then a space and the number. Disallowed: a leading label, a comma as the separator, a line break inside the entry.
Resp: kWh 299
